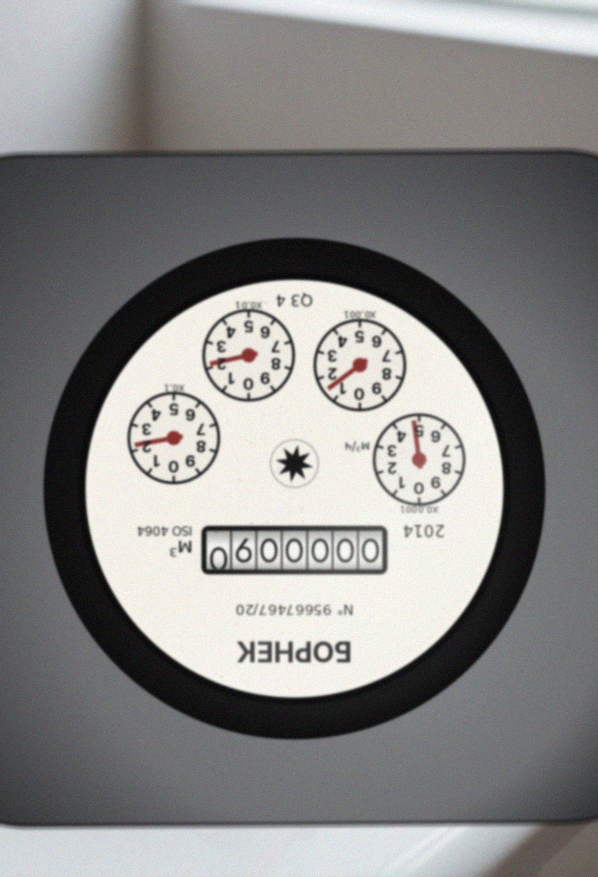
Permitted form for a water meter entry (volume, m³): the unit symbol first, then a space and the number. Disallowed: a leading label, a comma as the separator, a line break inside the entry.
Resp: m³ 90.2214
